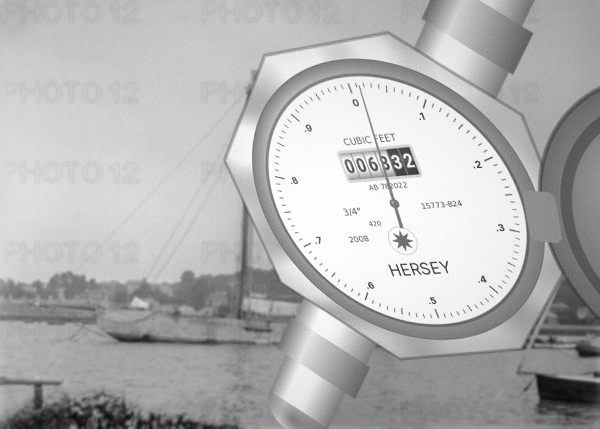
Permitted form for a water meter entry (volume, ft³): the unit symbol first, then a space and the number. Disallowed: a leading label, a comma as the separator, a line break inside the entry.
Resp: ft³ 6832.01
